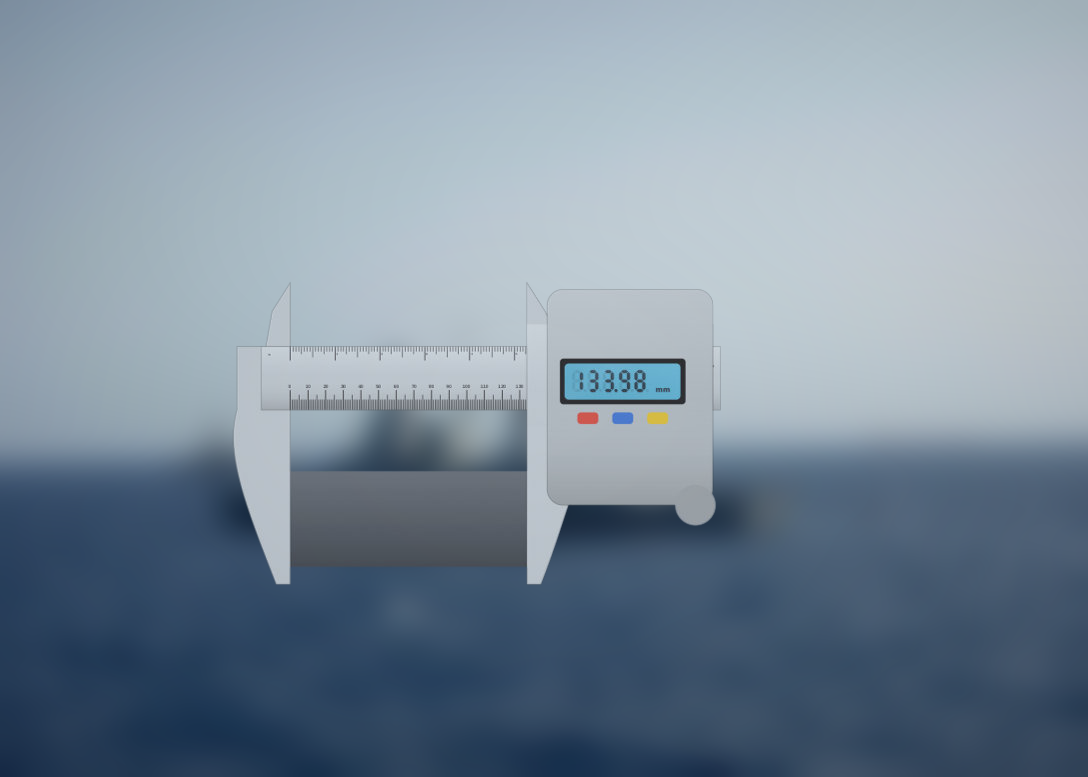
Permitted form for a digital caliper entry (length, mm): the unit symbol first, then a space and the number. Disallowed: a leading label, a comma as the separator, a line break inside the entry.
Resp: mm 133.98
